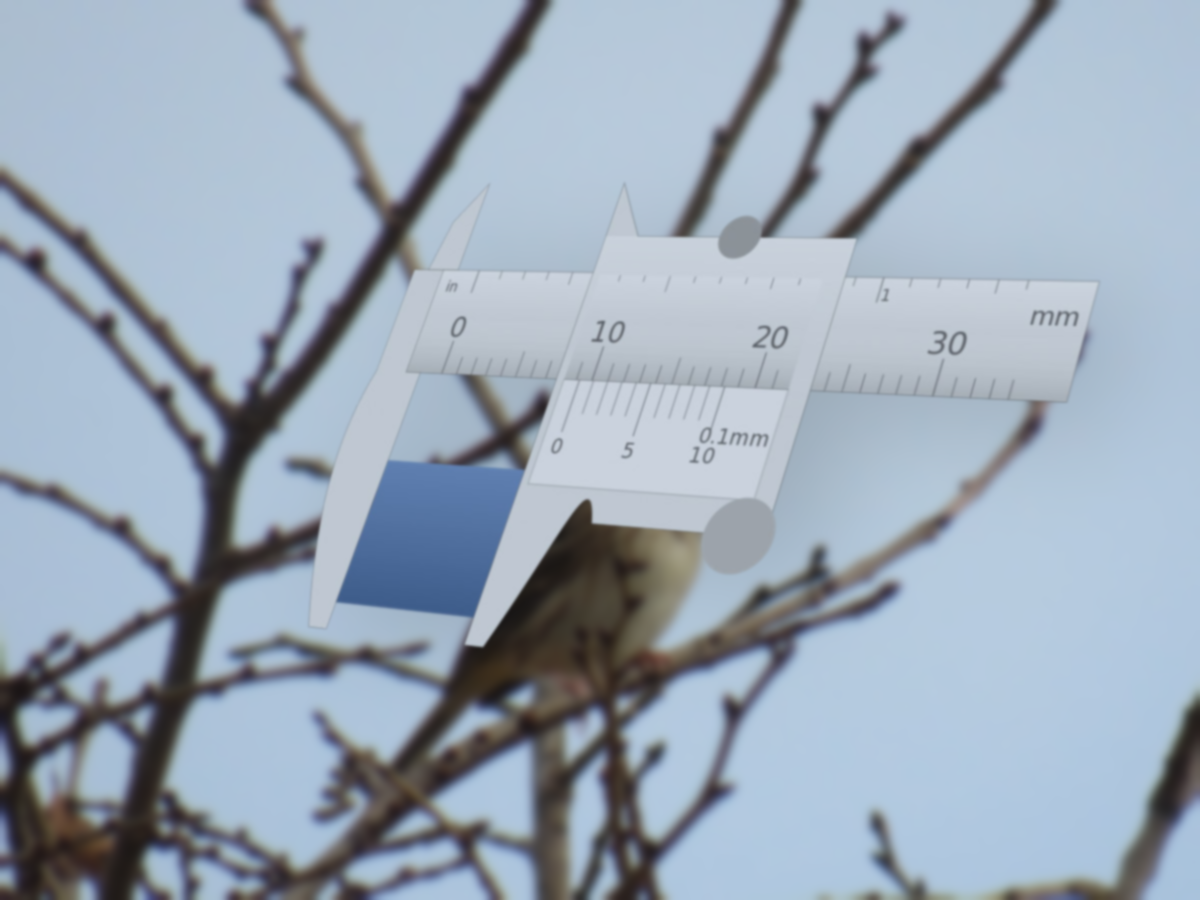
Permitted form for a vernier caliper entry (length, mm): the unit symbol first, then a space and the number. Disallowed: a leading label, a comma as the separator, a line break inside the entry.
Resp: mm 9.2
